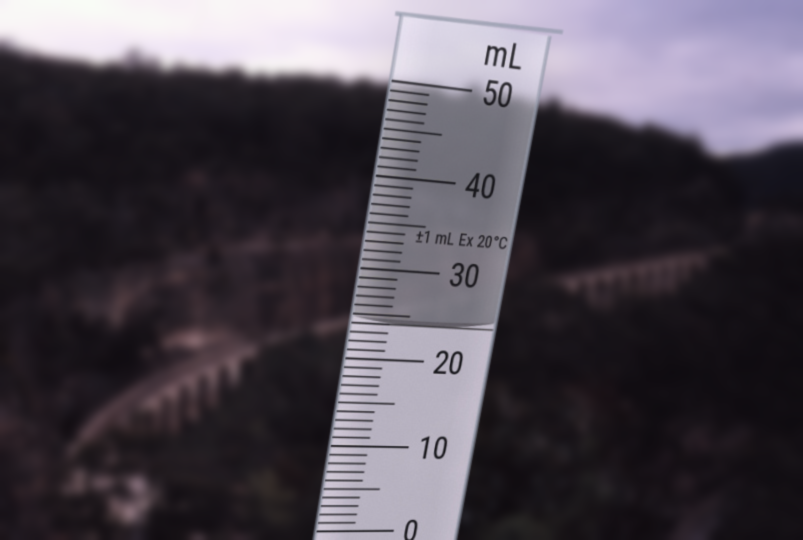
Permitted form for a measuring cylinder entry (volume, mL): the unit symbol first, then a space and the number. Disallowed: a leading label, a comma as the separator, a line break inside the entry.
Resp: mL 24
